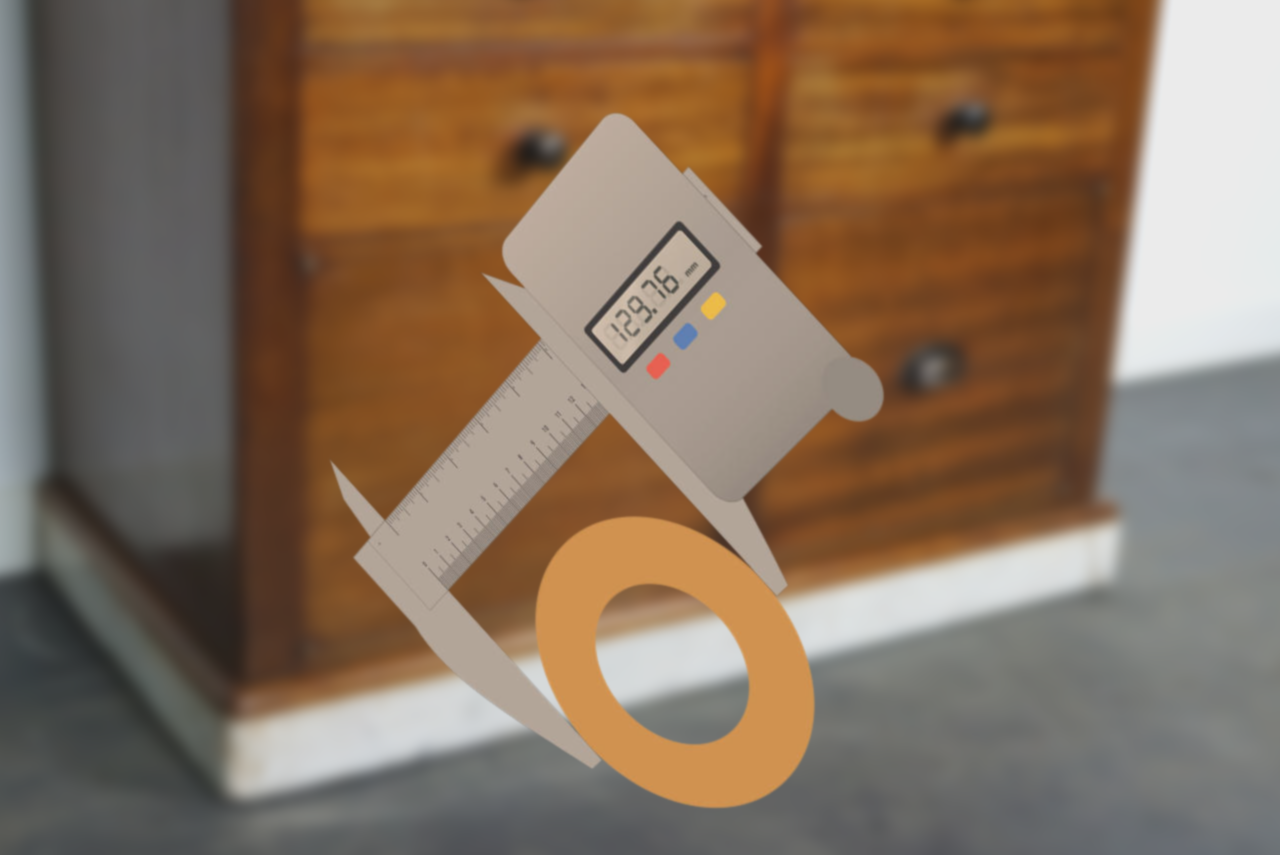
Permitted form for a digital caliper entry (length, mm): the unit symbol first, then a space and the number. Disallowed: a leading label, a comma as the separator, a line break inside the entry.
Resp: mm 129.76
